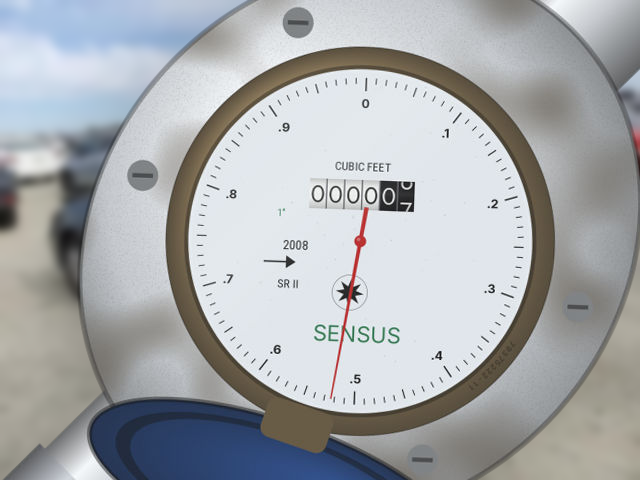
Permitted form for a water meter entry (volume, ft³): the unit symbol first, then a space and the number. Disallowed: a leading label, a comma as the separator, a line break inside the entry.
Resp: ft³ 6.52
